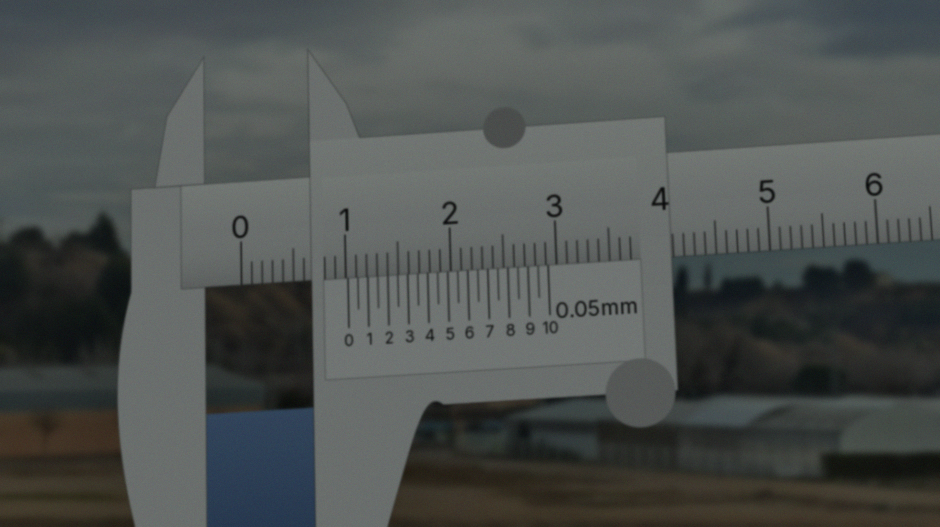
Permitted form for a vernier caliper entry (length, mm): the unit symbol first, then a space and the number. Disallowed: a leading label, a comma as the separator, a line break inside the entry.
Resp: mm 10.2
